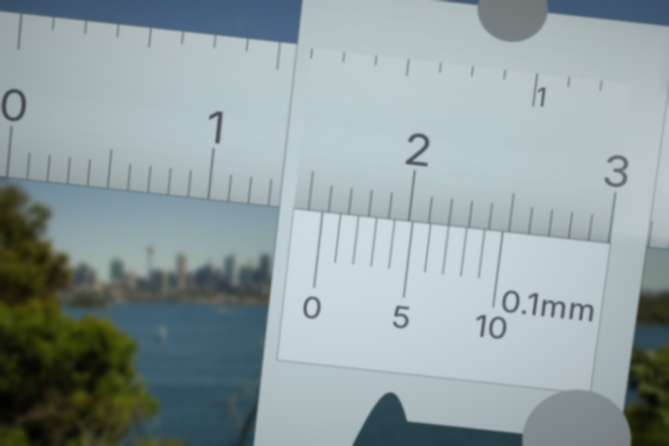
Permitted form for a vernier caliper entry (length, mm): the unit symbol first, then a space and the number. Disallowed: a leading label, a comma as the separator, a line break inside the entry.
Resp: mm 15.7
